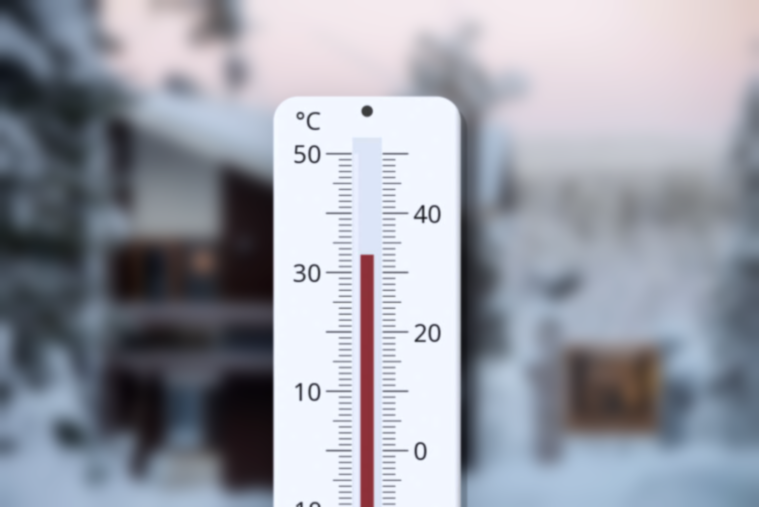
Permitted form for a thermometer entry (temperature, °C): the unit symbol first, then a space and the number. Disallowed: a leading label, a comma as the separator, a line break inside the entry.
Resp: °C 33
